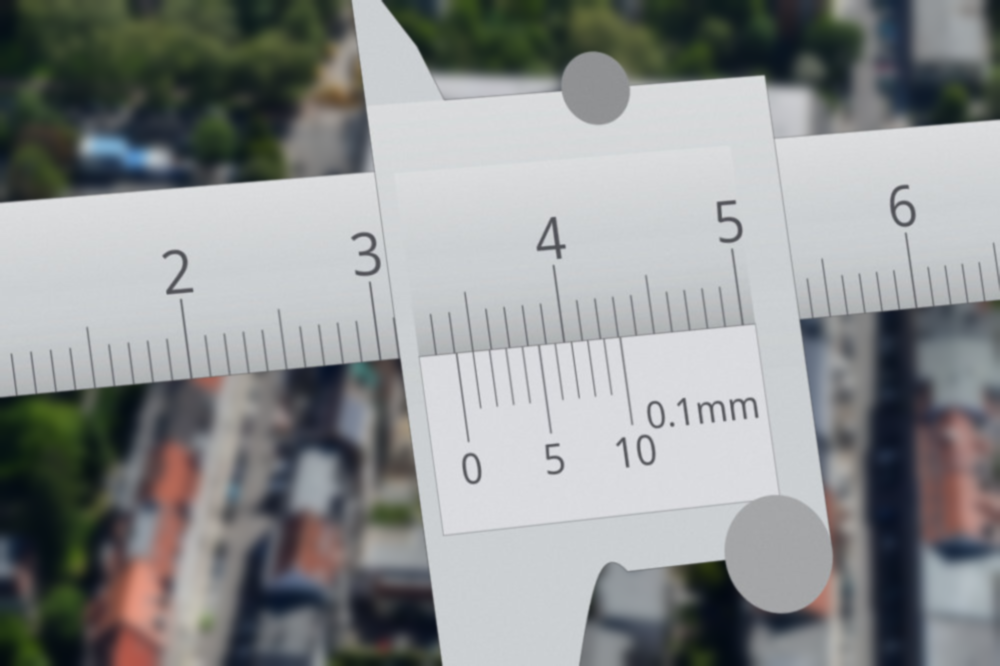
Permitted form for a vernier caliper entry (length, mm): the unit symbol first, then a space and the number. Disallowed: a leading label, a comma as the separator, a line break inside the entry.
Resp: mm 34.1
